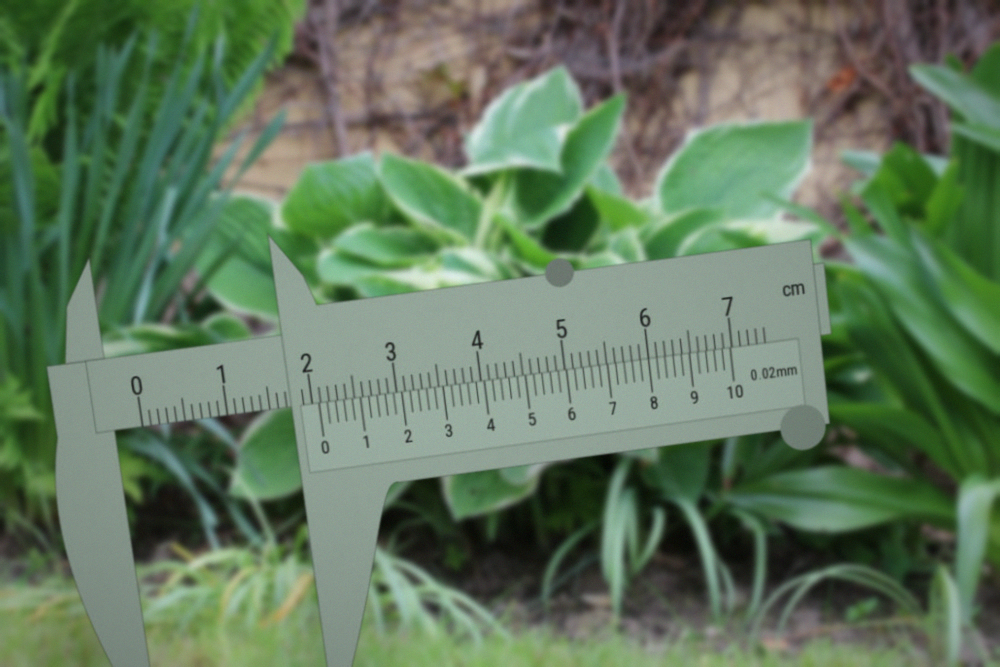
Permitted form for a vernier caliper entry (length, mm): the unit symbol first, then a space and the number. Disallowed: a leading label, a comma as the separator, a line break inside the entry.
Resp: mm 20.8
